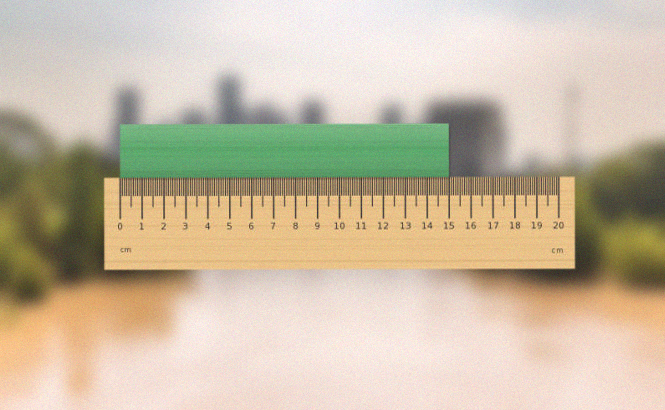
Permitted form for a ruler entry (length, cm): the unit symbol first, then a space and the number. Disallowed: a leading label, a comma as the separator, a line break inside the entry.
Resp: cm 15
